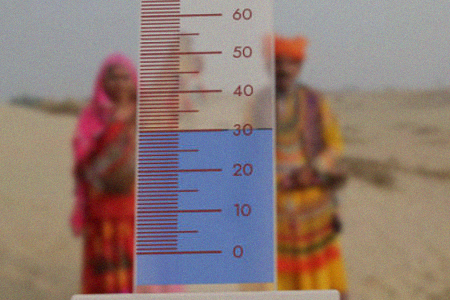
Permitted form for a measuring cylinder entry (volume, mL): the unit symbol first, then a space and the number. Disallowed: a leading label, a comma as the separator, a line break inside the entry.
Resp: mL 30
